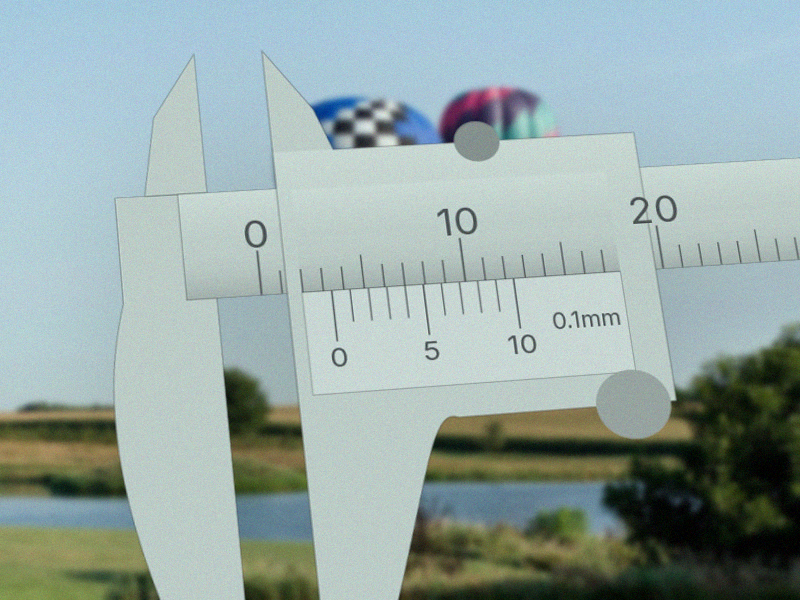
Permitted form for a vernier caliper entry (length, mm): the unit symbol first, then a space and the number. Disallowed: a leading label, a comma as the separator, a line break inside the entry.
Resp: mm 3.4
